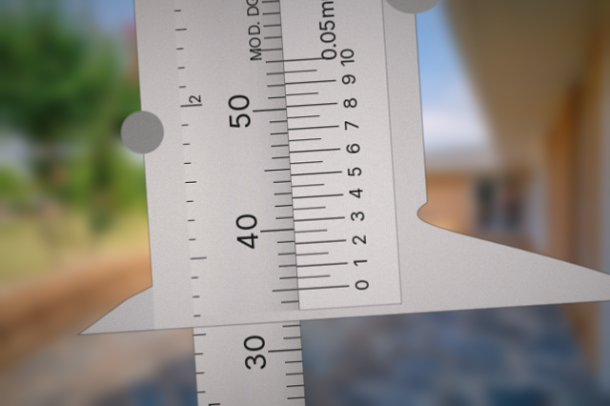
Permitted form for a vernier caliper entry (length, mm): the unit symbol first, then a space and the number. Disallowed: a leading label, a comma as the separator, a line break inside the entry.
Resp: mm 35.0
